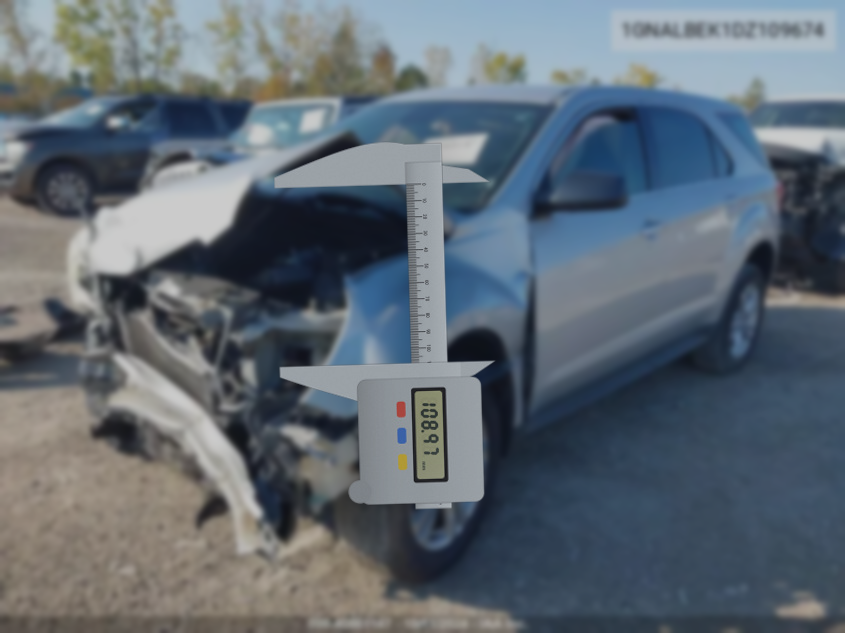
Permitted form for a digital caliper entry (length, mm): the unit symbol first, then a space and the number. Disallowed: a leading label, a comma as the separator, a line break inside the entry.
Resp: mm 108.97
